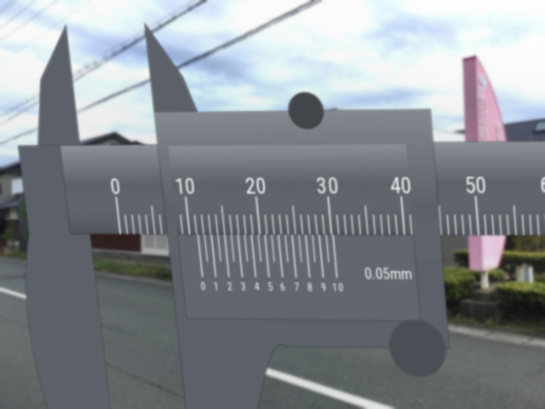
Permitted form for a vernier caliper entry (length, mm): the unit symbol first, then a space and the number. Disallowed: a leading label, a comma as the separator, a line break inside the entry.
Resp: mm 11.2
